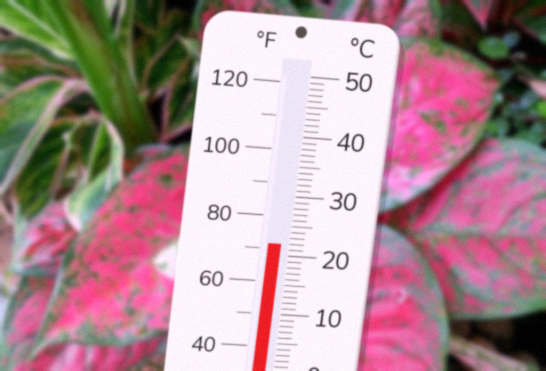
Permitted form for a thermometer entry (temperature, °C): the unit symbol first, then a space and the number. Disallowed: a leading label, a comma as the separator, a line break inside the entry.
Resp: °C 22
